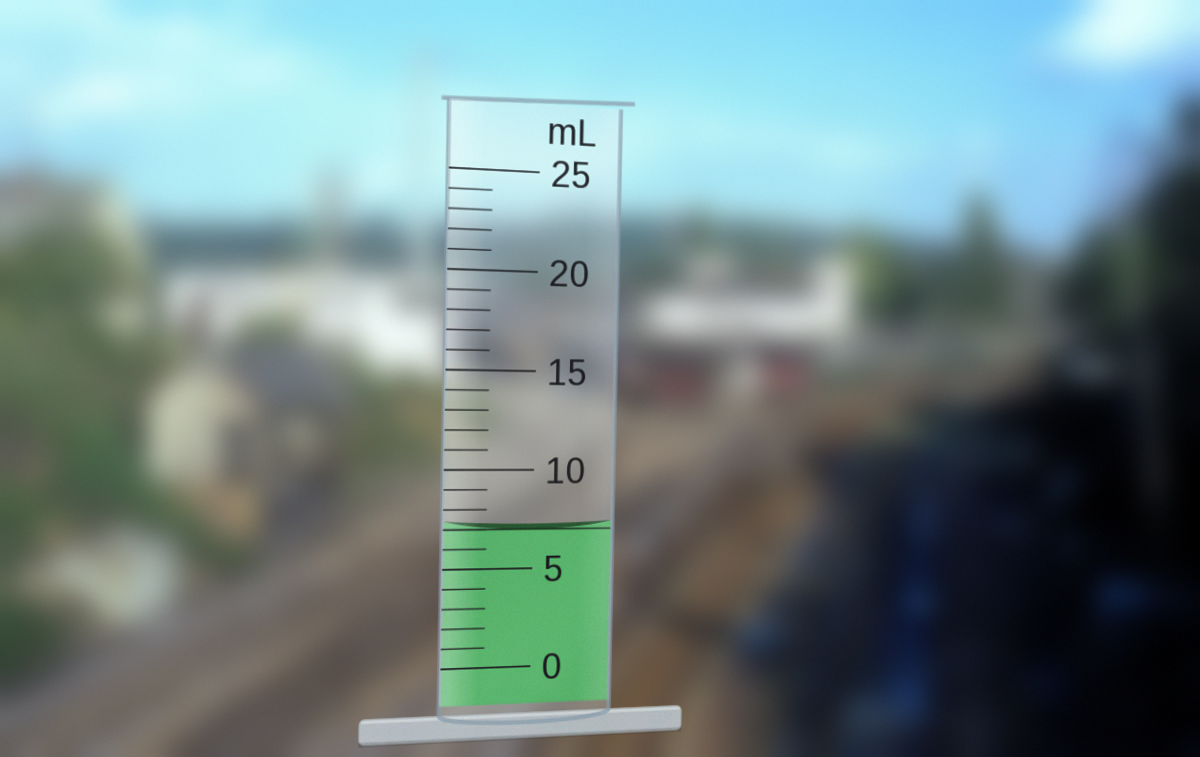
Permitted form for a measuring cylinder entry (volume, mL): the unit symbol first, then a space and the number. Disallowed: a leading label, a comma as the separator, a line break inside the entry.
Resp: mL 7
